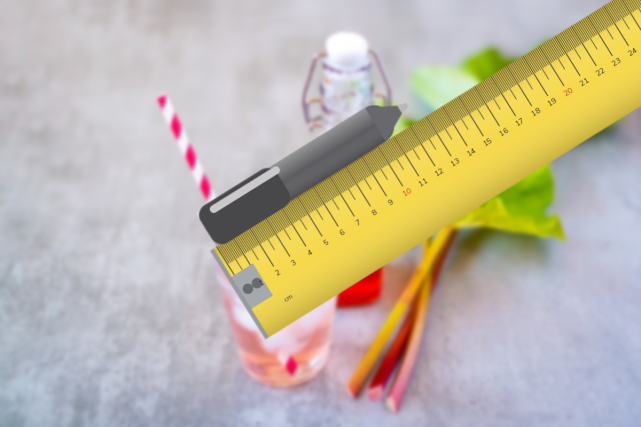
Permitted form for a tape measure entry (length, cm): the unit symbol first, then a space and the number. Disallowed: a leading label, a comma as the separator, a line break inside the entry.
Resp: cm 12.5
